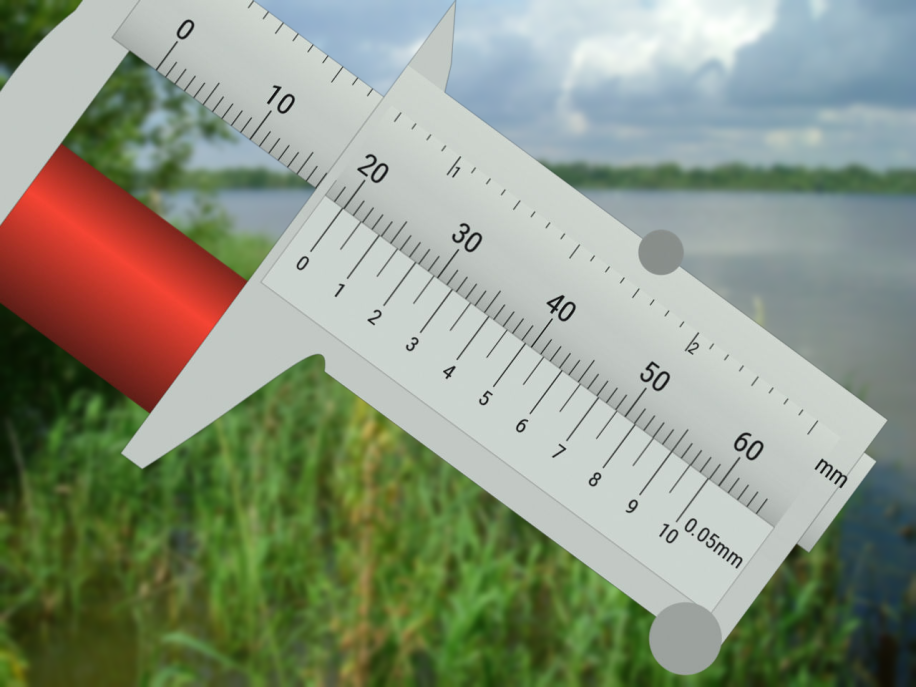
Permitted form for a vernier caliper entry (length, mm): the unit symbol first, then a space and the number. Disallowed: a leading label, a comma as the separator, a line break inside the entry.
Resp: mm 19.9
